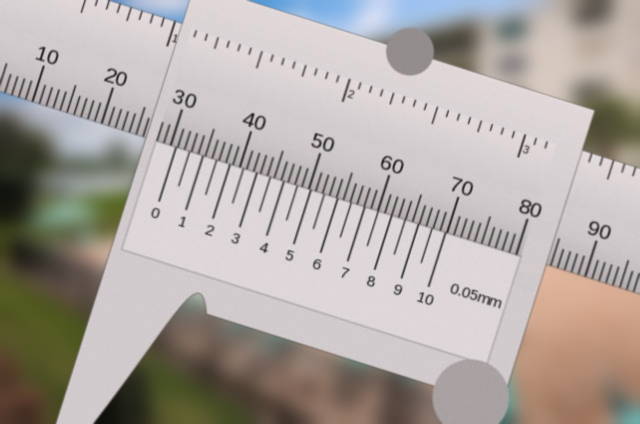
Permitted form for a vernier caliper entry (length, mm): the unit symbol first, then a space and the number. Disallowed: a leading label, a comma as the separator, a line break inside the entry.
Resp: mm 30.8
